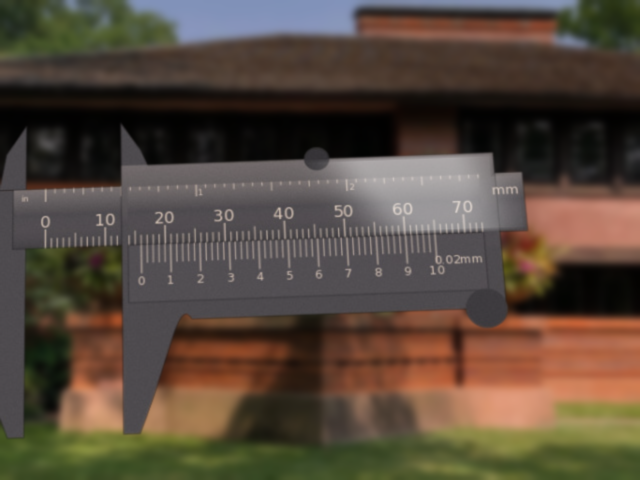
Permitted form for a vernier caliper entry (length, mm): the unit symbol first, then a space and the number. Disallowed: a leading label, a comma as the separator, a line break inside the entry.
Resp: mm 16.0
